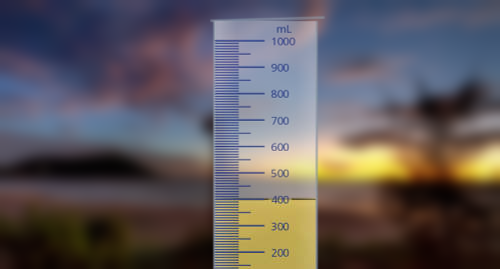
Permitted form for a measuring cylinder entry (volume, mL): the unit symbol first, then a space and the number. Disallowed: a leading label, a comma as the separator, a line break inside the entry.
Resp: mL 400
